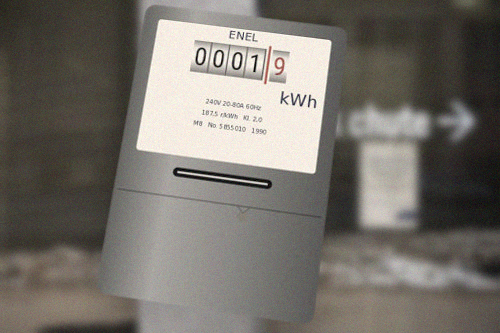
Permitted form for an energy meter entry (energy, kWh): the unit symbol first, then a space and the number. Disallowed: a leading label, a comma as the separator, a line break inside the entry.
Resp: kWh 1.9
